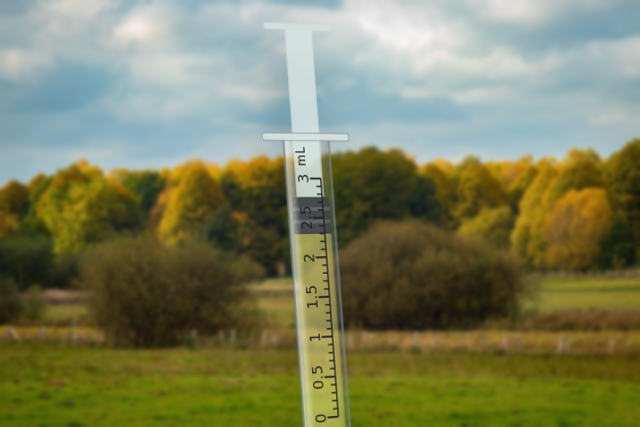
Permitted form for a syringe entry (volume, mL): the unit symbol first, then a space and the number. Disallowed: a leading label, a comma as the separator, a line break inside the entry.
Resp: mL 2.3
